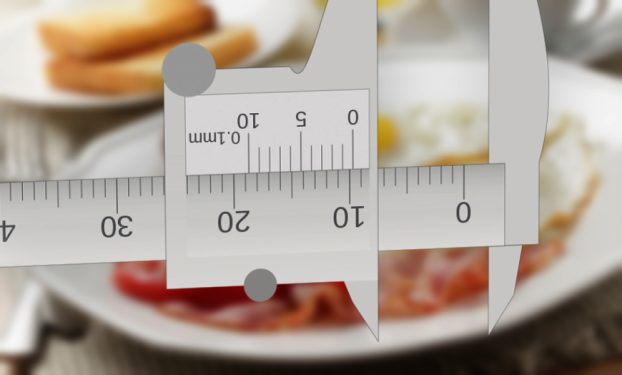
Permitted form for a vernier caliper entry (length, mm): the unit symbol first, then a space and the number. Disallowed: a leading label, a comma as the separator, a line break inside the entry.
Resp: mm 9.7
